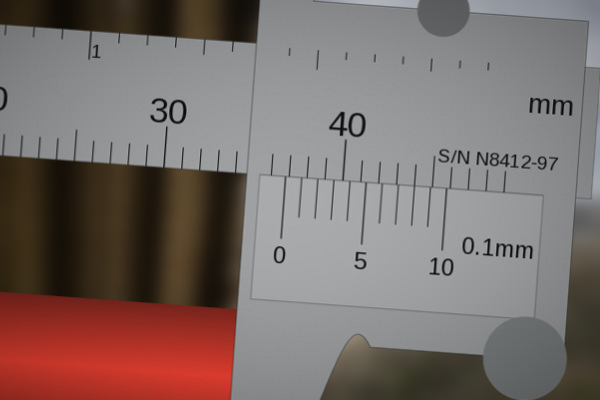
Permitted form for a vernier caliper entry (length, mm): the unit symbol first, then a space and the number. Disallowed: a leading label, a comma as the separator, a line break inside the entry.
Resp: mm 36.8
